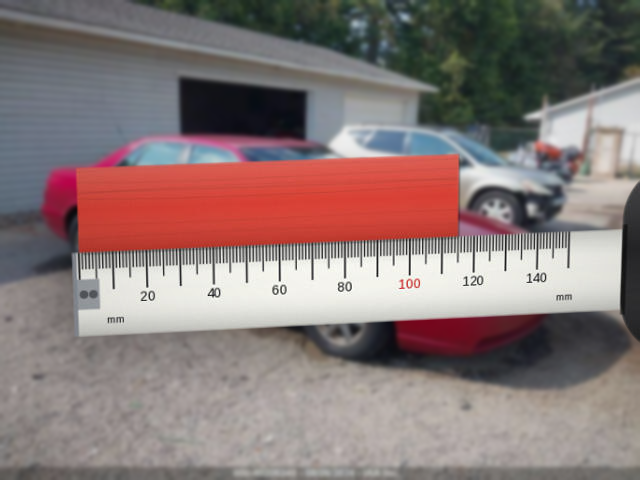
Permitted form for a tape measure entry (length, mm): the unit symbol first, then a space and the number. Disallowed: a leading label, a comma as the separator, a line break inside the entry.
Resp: mm 115
